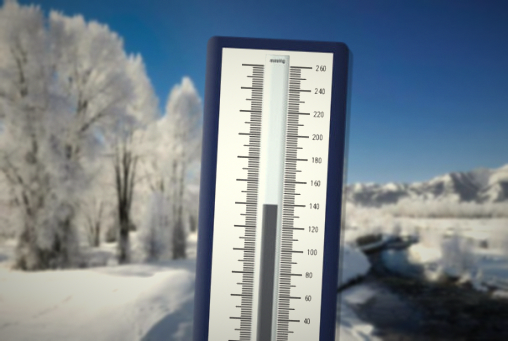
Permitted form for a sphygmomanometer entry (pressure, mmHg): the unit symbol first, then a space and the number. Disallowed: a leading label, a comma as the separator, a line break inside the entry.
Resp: mmHg 140
